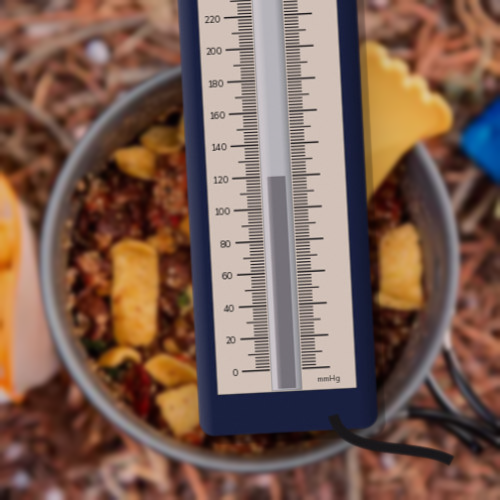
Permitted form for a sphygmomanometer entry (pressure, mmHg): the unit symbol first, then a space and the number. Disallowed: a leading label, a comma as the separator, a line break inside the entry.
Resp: mmHg 120
